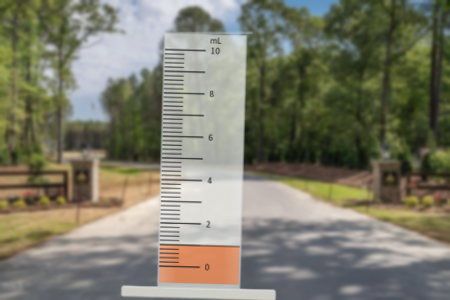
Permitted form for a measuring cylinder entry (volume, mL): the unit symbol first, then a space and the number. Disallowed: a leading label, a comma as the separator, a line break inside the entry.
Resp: mL 1
